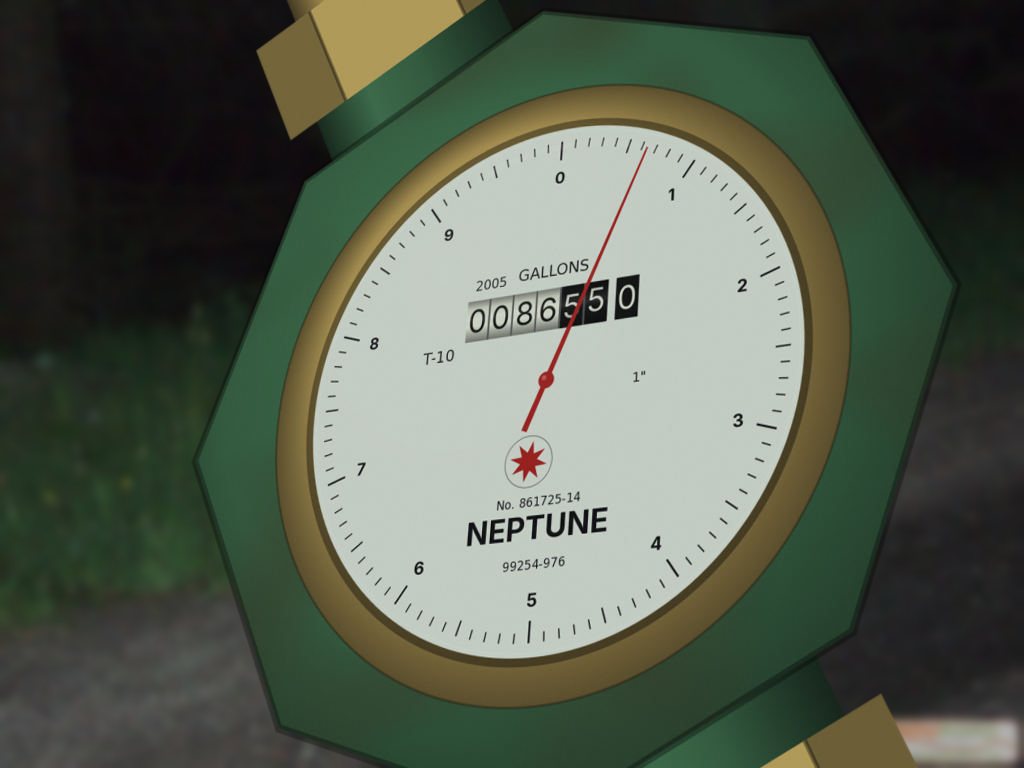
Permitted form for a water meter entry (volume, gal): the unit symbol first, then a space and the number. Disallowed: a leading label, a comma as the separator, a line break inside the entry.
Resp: gal 86550.6
